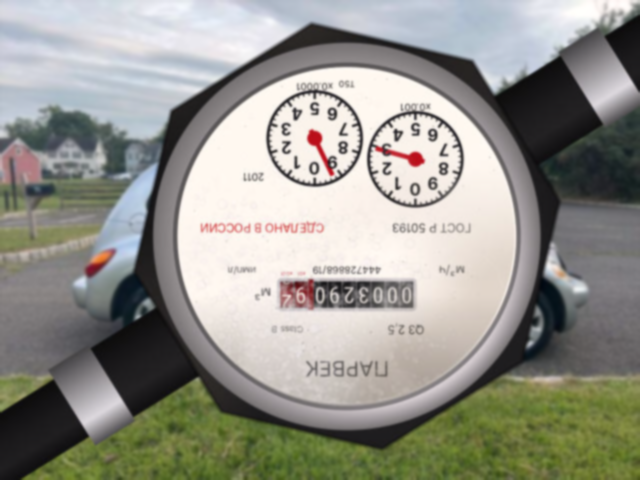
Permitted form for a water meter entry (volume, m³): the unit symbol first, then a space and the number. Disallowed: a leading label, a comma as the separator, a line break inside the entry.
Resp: m³ 3290.9229
